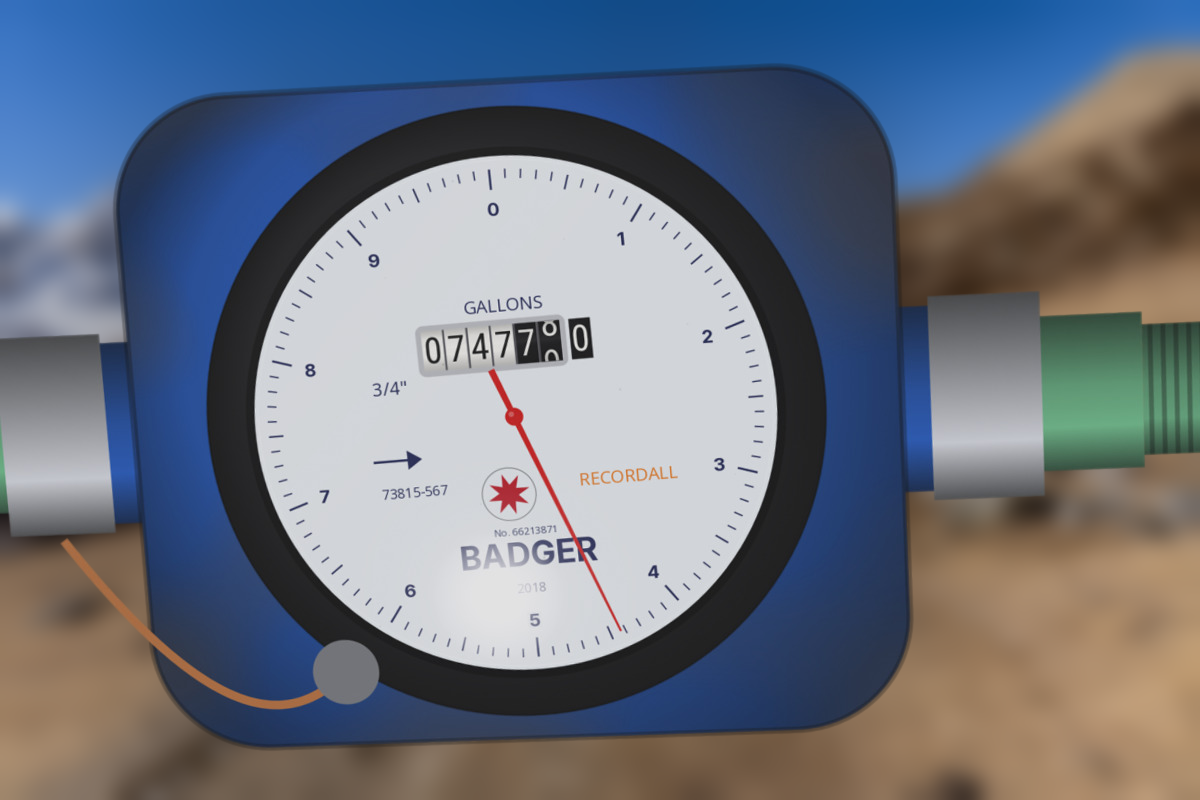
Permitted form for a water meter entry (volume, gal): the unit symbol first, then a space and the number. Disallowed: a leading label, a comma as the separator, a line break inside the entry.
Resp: gal 747784.4
